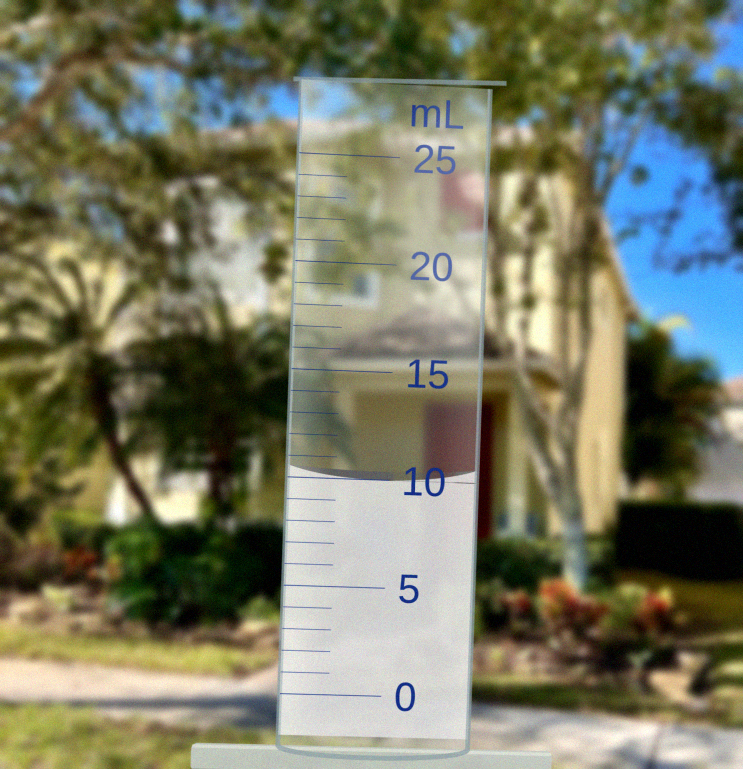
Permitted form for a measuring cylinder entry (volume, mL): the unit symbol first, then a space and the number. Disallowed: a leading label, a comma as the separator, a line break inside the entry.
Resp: mL 10
